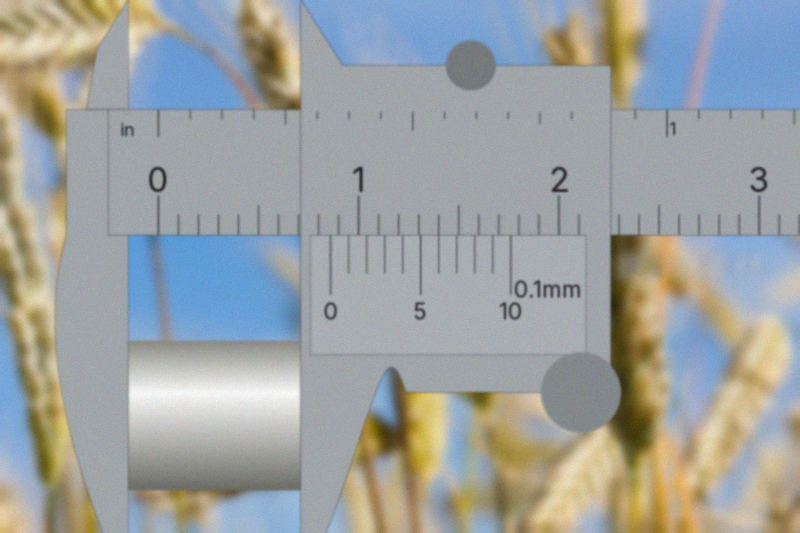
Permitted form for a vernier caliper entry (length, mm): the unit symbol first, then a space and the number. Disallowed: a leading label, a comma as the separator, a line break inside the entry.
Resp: mm 8.6
